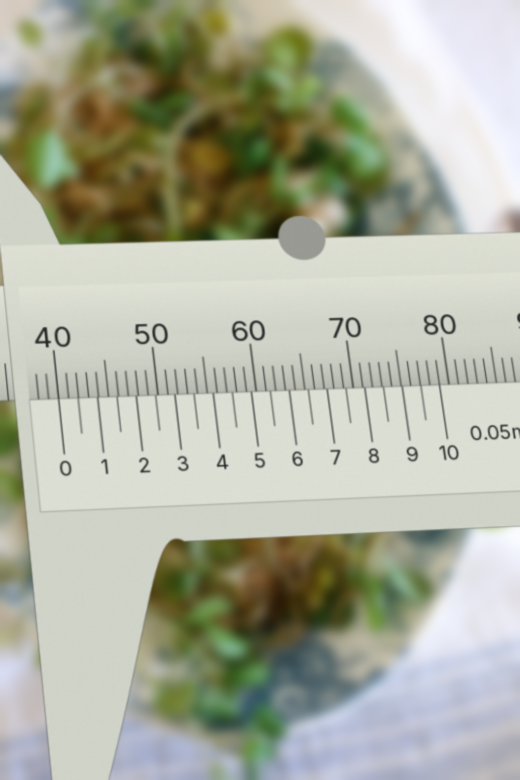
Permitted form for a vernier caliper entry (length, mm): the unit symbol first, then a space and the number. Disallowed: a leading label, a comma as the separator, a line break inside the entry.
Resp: mm 40.0
